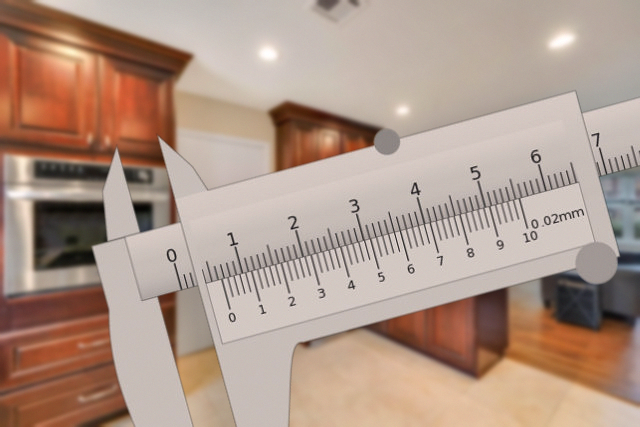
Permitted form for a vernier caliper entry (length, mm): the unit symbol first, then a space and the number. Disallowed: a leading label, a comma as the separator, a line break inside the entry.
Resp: mm 6.6
